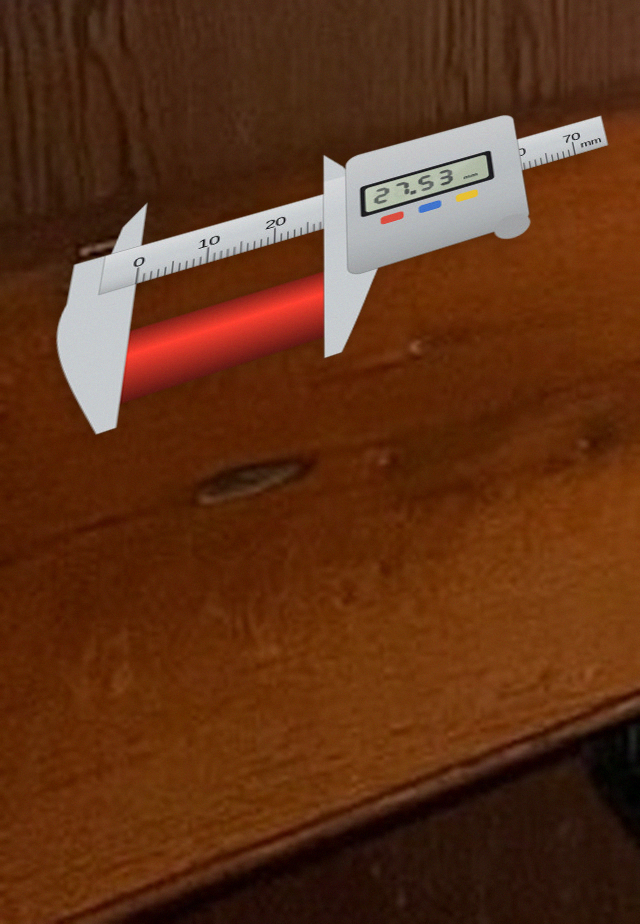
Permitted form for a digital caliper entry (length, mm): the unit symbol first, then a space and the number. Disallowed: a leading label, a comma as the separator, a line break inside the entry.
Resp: mm 27.53
